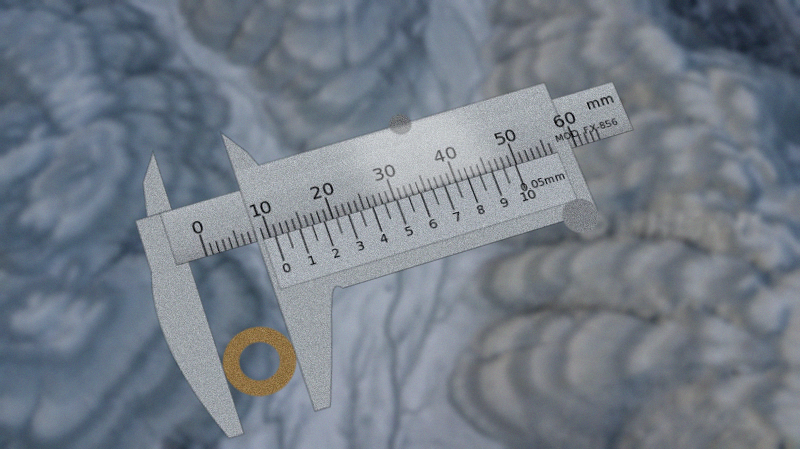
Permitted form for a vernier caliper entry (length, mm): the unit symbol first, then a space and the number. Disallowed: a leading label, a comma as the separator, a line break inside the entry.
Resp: mm 10.8
